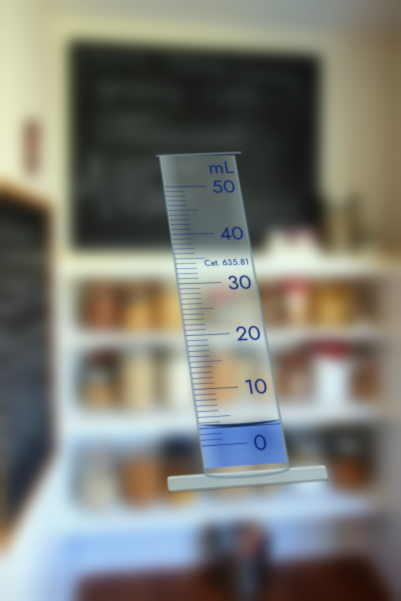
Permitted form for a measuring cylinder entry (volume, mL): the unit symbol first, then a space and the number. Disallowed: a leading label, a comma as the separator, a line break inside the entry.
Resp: mL 3
